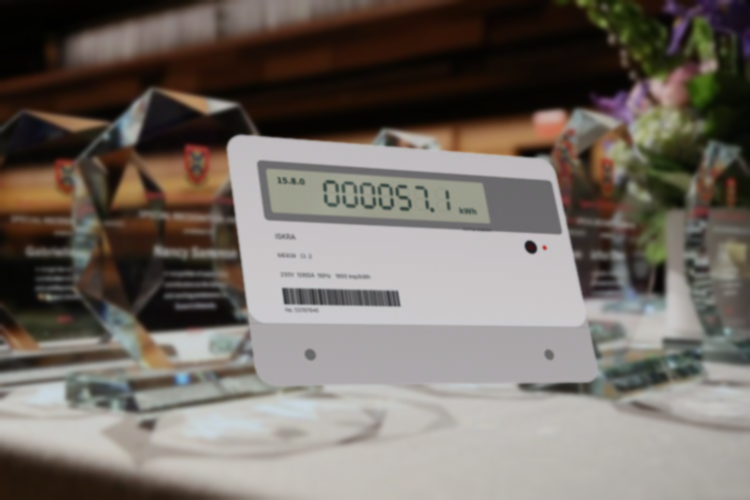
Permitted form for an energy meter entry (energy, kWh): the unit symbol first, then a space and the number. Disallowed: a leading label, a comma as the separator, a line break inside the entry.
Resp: kWh 57.1
